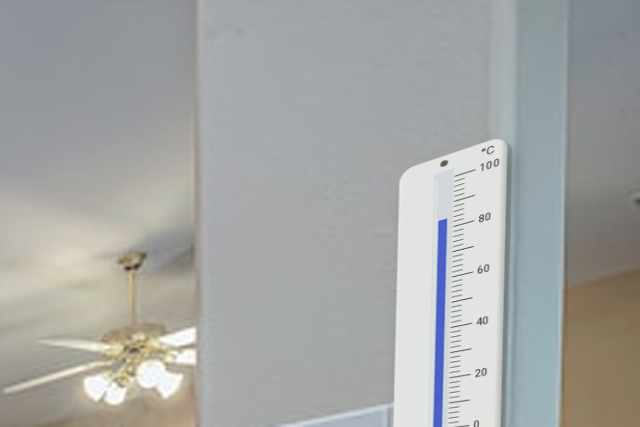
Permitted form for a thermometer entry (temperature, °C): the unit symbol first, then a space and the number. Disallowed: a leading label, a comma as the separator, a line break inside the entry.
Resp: °C 84
